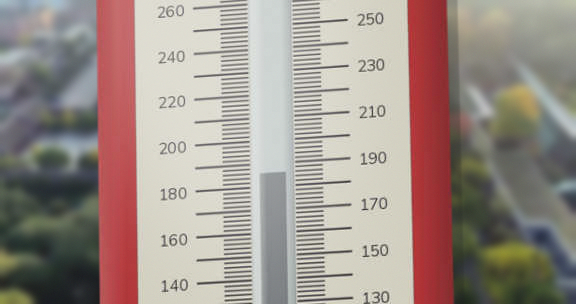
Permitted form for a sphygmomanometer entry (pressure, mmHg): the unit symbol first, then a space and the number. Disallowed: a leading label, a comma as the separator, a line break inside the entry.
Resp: mmHg 186
